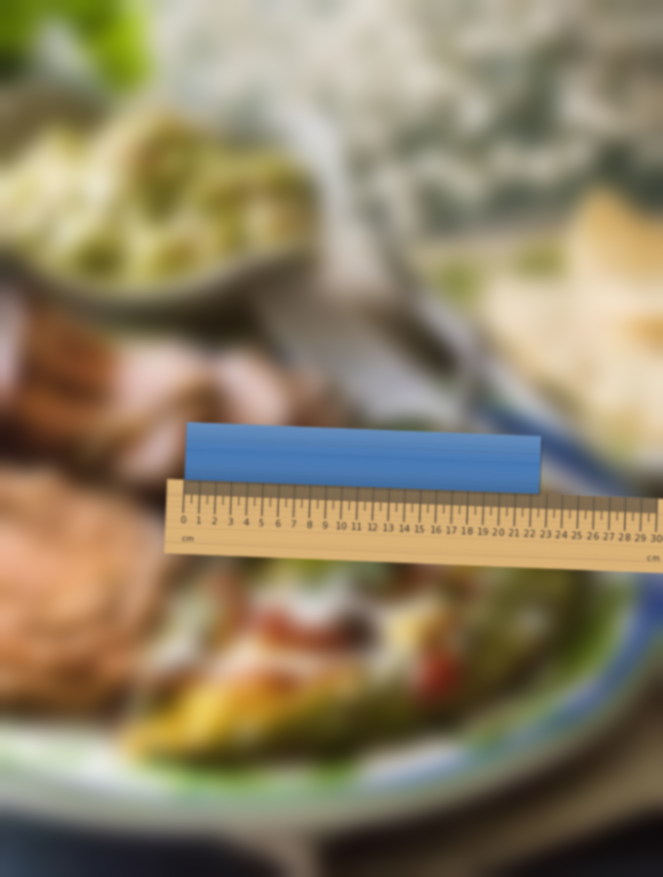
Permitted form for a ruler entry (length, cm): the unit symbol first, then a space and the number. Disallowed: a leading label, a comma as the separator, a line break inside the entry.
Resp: cm 22.5
